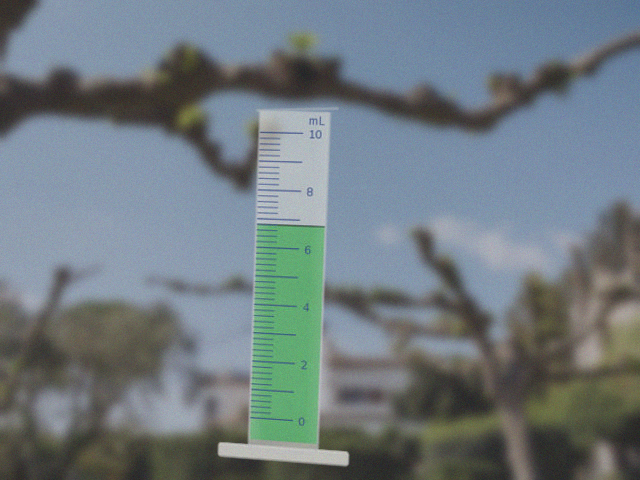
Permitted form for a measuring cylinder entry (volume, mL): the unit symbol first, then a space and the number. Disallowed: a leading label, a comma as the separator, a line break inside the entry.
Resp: mL 6.8
